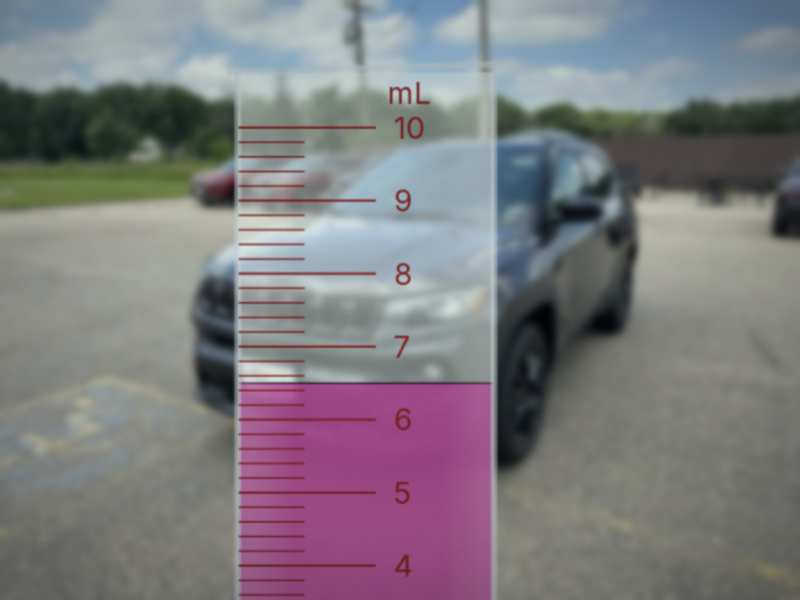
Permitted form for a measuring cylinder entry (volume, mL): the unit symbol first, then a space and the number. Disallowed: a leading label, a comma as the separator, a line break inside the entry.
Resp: mL 6.5
